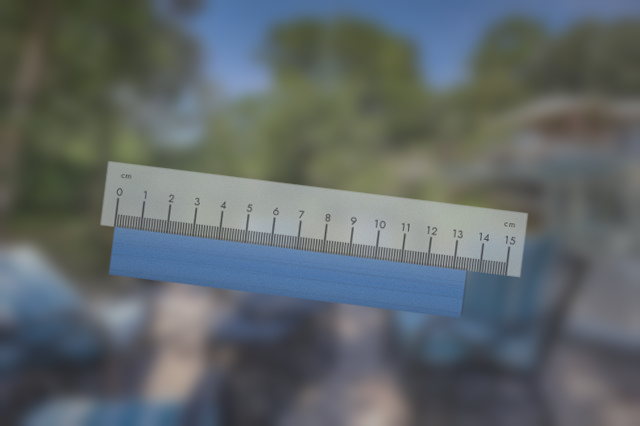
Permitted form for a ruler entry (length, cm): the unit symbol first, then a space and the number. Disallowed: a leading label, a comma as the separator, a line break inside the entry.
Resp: cm 13.5
